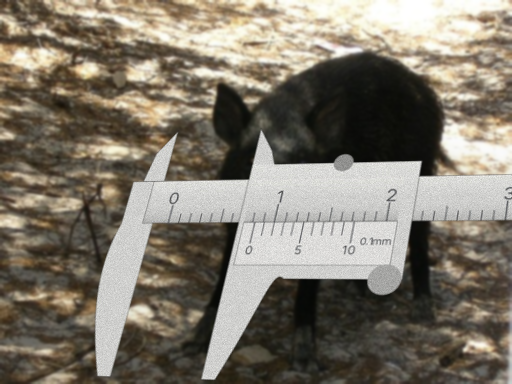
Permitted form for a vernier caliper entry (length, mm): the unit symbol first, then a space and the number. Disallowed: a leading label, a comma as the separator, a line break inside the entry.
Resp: mm 8.2
